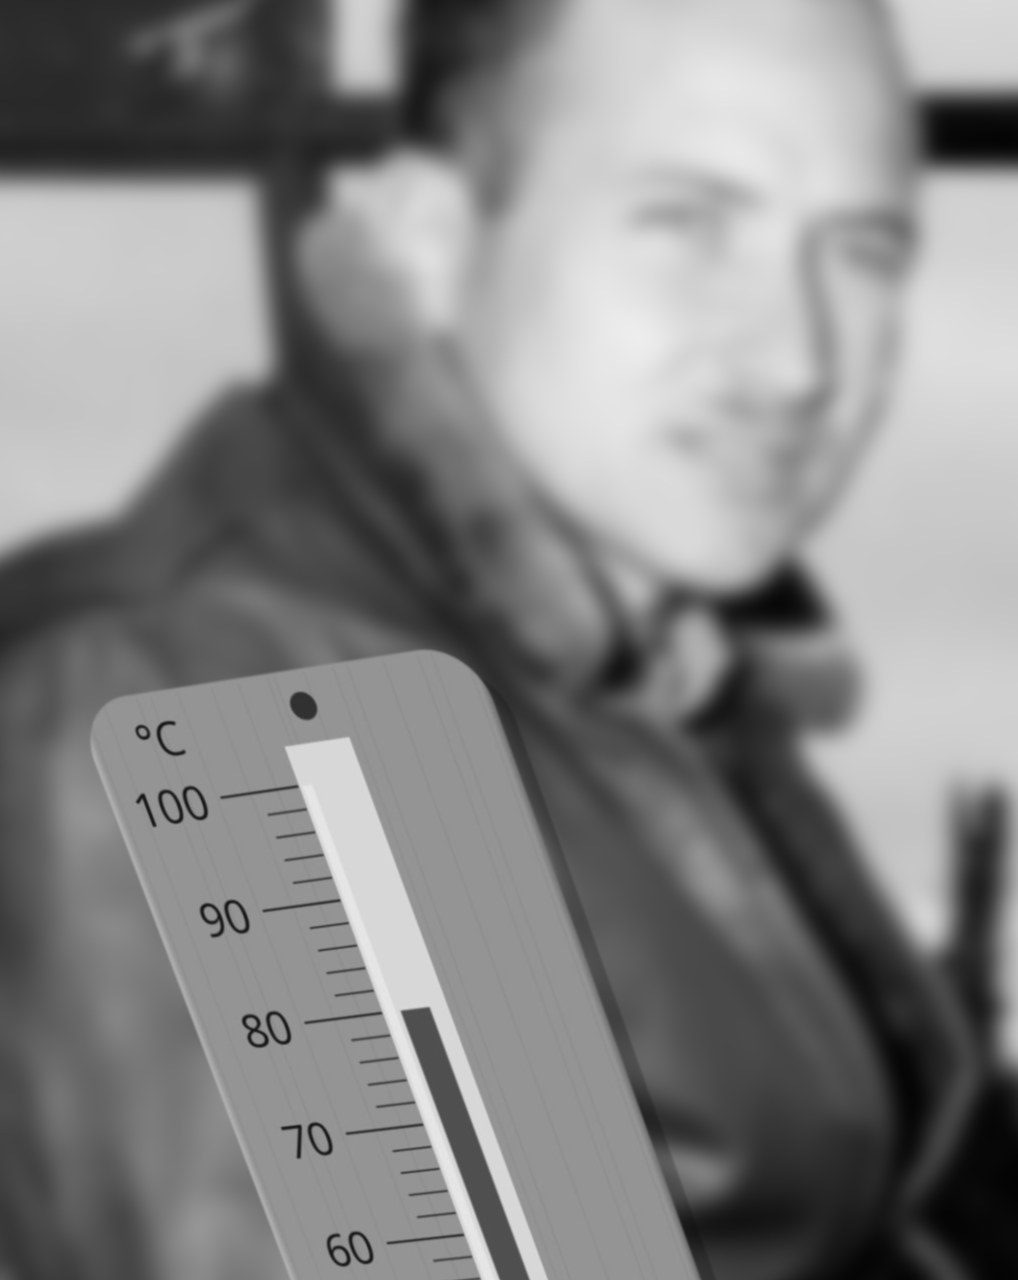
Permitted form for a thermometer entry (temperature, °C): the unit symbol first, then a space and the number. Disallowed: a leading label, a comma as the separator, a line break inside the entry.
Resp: °C 80
